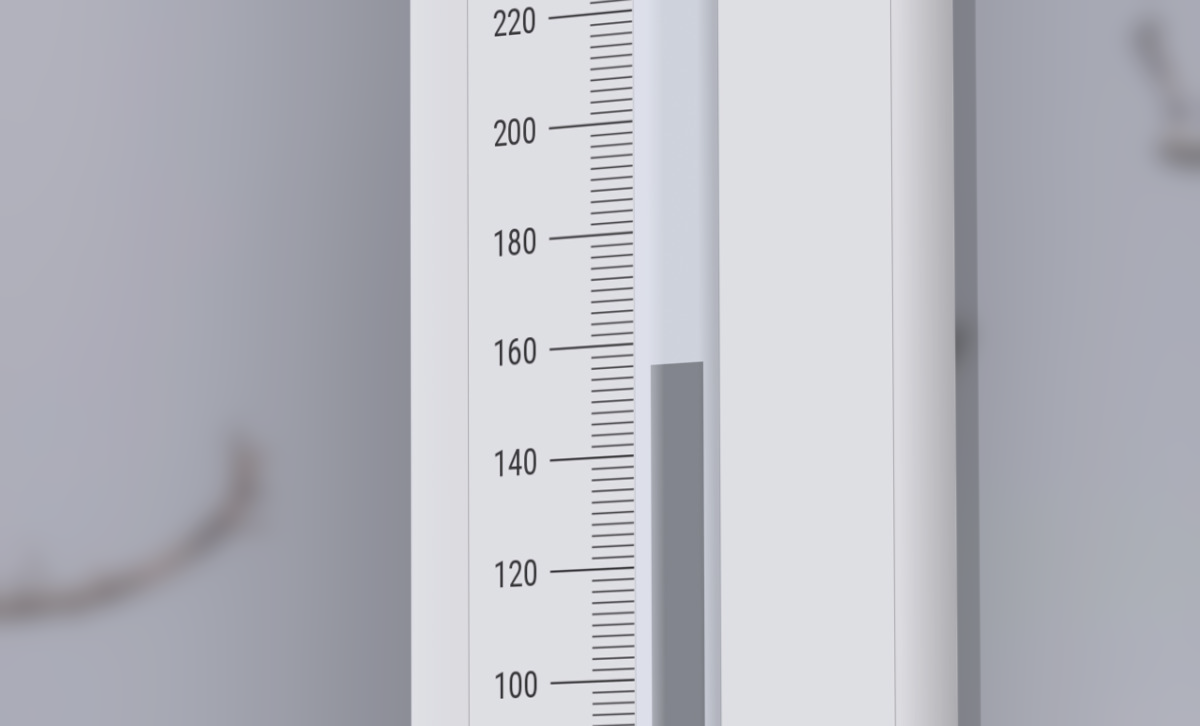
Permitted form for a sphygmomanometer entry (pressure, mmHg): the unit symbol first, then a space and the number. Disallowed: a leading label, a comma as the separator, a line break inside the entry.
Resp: mmHg 156
